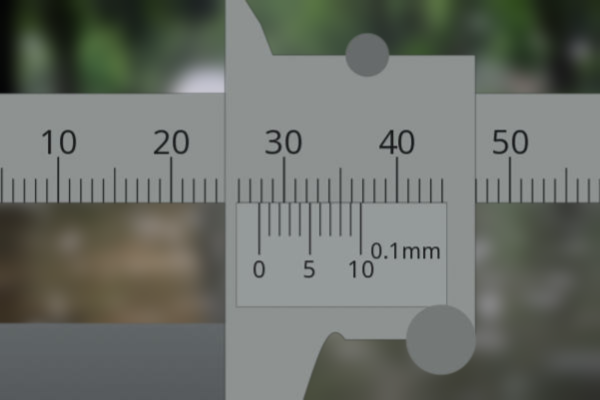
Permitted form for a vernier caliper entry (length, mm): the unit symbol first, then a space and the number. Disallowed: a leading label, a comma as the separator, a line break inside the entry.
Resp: mm 27.8
